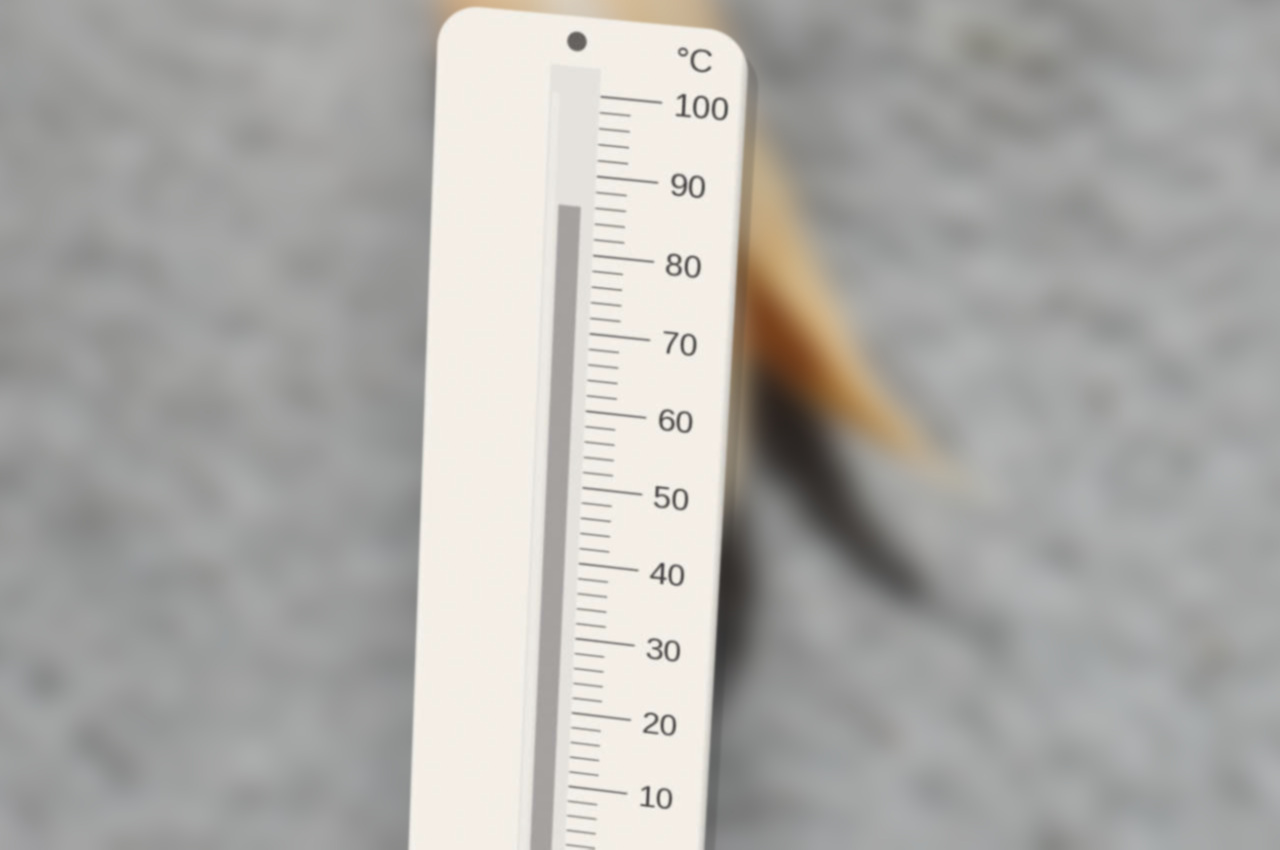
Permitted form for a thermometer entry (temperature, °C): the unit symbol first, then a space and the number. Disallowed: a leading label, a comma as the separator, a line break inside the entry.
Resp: °C 86
